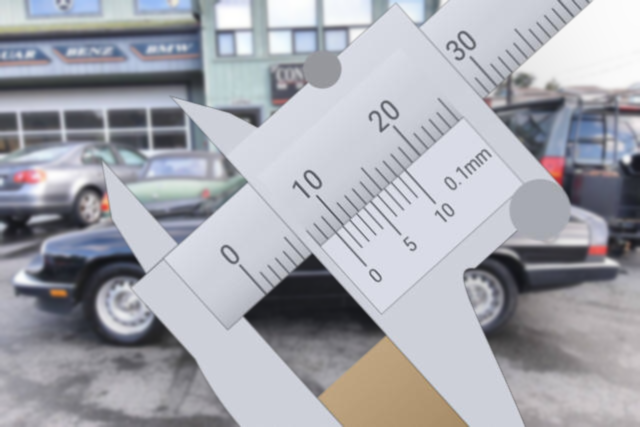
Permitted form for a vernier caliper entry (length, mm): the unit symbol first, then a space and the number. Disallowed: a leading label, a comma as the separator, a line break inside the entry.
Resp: mm 9.0
